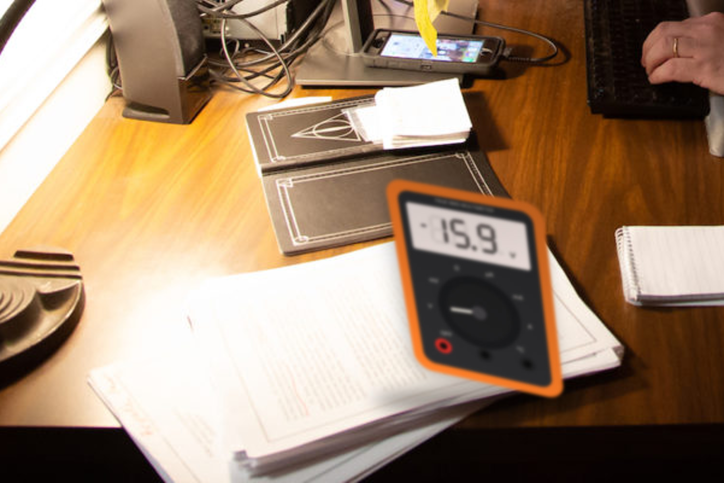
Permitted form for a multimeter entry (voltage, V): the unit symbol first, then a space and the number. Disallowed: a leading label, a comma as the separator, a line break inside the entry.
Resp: V -15.9
